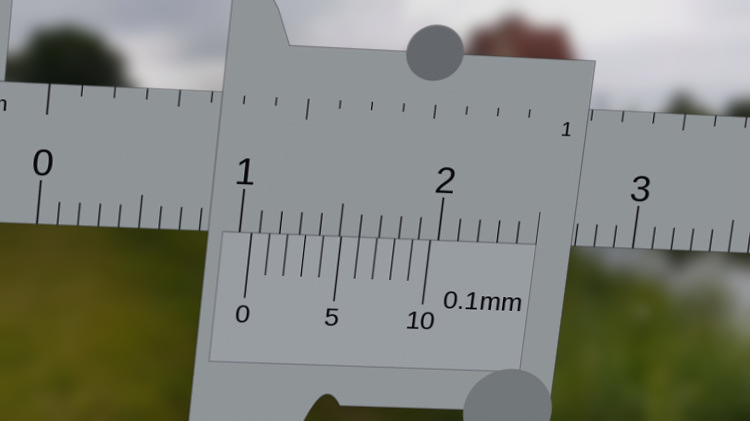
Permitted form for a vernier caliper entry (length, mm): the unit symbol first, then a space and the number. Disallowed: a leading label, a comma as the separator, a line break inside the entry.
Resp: mm 10.6
